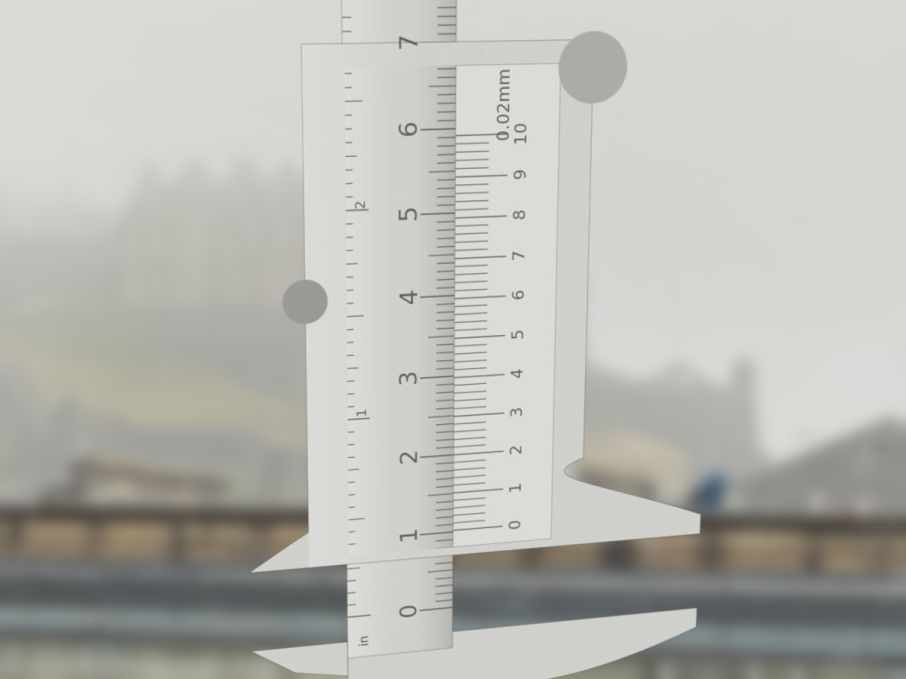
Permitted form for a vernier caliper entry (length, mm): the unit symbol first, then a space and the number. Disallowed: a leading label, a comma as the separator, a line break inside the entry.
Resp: mm 10.2
